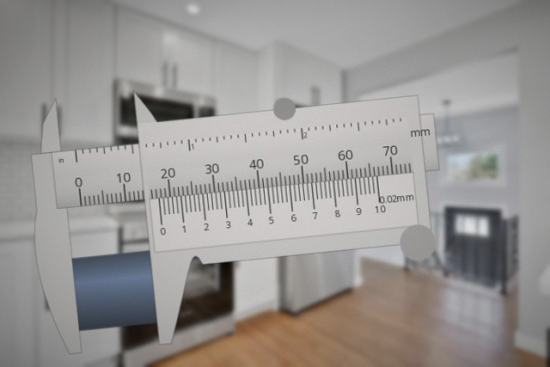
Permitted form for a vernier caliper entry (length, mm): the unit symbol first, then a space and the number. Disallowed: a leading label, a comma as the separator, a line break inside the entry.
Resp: mm 17.5
